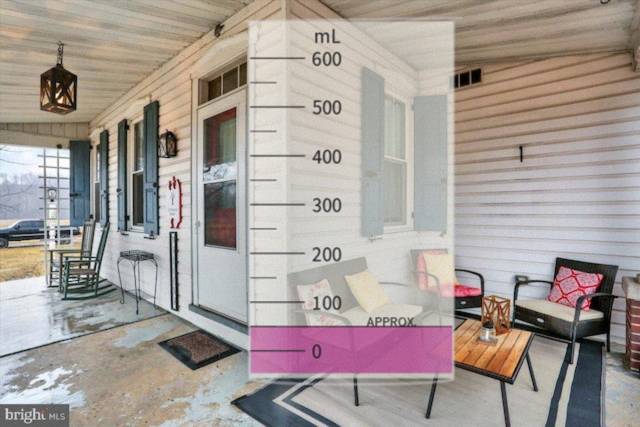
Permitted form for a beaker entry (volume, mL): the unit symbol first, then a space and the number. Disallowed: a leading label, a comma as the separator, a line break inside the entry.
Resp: mL 50
